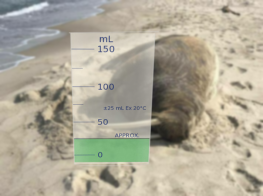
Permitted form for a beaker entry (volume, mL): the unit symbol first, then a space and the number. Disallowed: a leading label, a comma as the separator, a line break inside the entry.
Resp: mL 25
